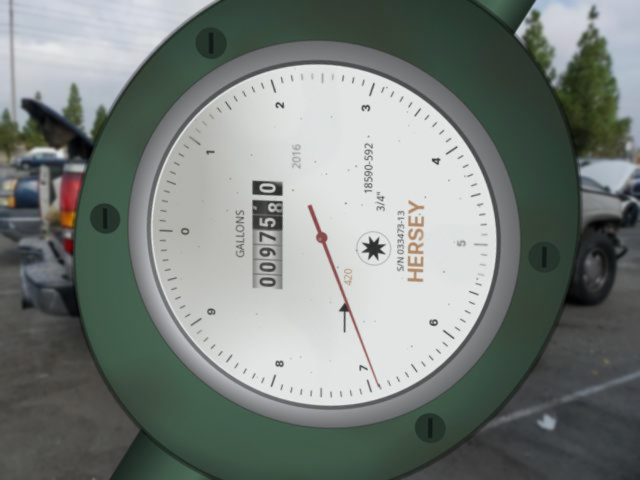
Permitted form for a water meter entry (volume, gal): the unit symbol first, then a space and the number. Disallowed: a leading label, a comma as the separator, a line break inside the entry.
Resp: gal 97576.9
